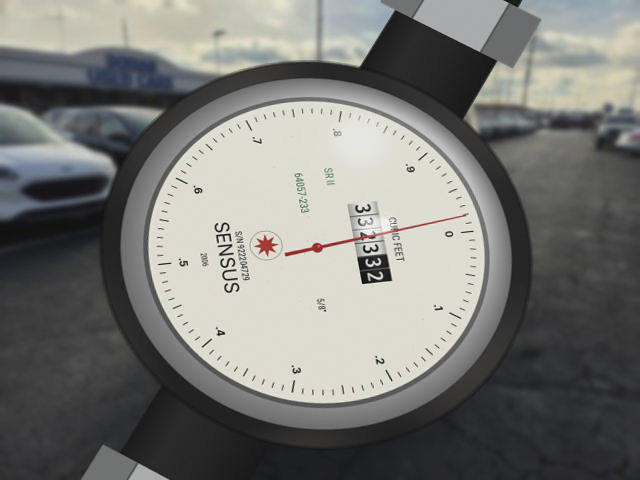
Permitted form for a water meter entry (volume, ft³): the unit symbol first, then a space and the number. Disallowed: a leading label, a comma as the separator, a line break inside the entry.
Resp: ft³ 332331.98
